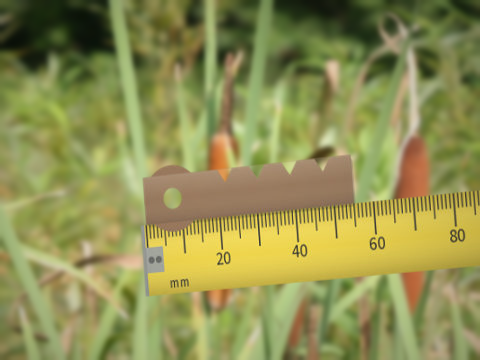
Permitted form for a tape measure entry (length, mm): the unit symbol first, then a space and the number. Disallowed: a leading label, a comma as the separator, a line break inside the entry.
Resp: mm 55
